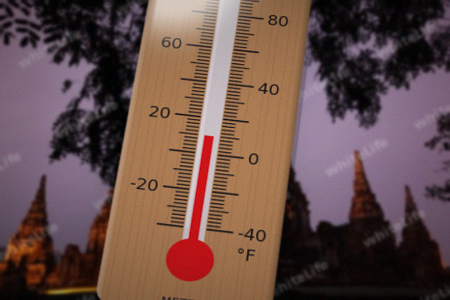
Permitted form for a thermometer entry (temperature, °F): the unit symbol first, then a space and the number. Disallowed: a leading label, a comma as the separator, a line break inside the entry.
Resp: °F 10
